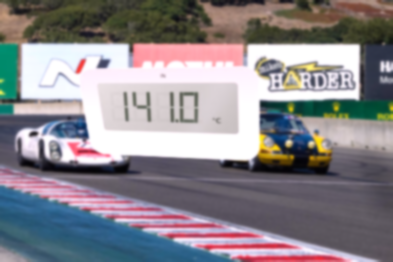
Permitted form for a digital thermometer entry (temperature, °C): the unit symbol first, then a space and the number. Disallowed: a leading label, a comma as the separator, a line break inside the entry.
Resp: °C 141.0
